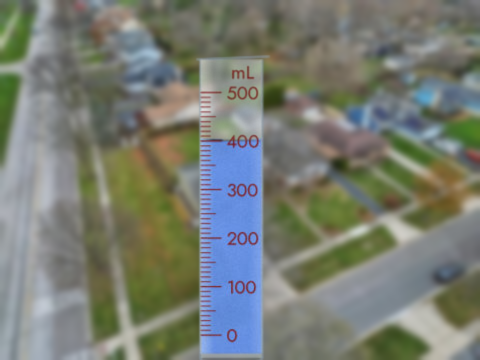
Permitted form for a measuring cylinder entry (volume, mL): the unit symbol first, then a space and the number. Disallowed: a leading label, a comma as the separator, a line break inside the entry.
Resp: mL 400
